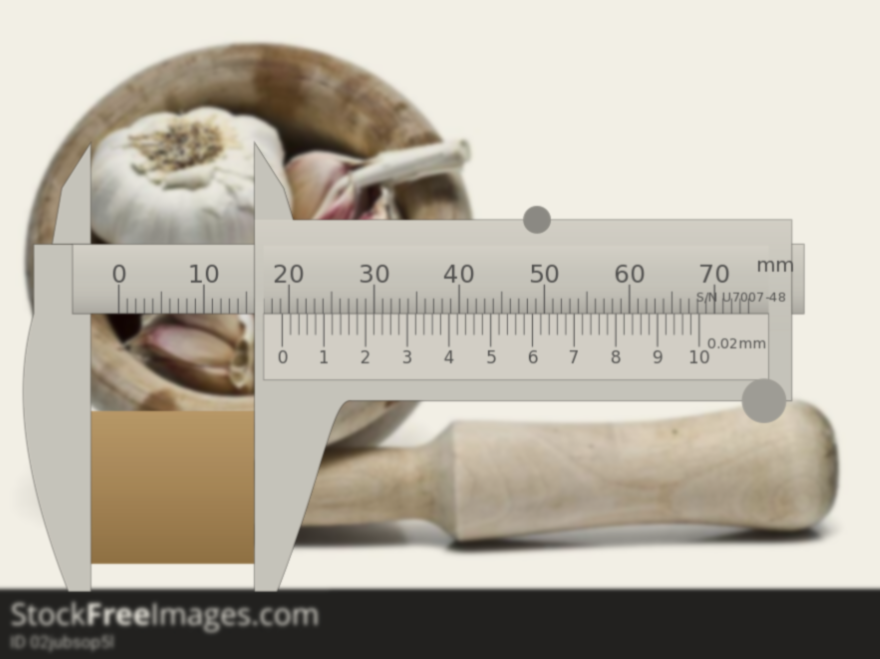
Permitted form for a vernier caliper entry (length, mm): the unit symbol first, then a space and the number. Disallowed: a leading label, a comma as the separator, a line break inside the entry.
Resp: mm 19.2
